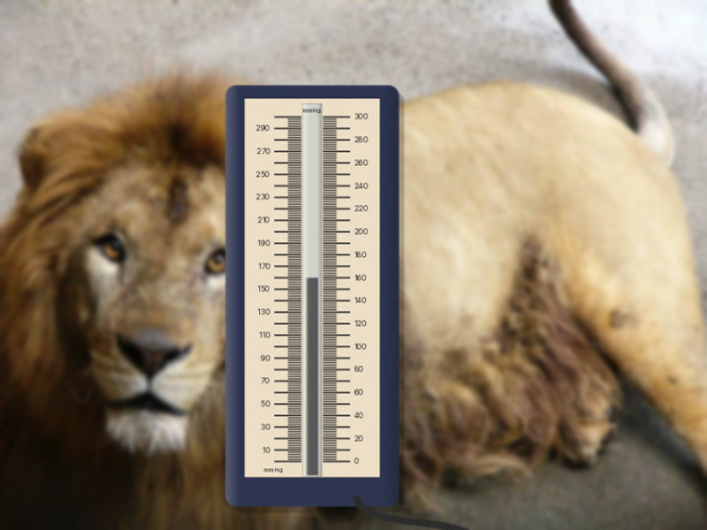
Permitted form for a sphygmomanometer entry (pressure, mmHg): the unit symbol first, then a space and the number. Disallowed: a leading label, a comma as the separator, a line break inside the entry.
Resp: mmHg 160
